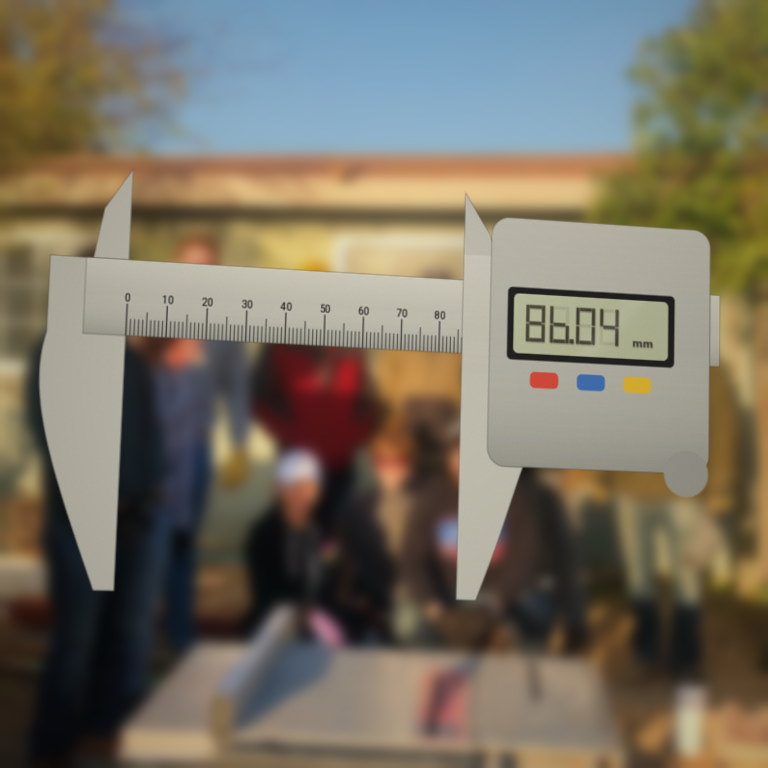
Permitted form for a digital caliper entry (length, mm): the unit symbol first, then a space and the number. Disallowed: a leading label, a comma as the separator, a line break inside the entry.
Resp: mm 86.04
